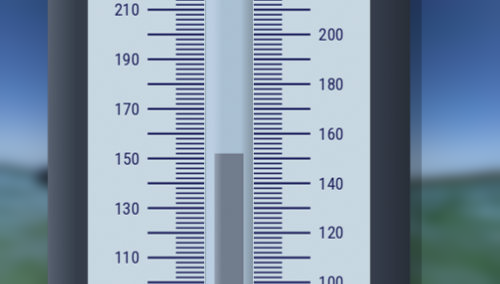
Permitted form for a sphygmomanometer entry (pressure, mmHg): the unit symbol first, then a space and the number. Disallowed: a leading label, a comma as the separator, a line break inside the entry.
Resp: mmHg 152
